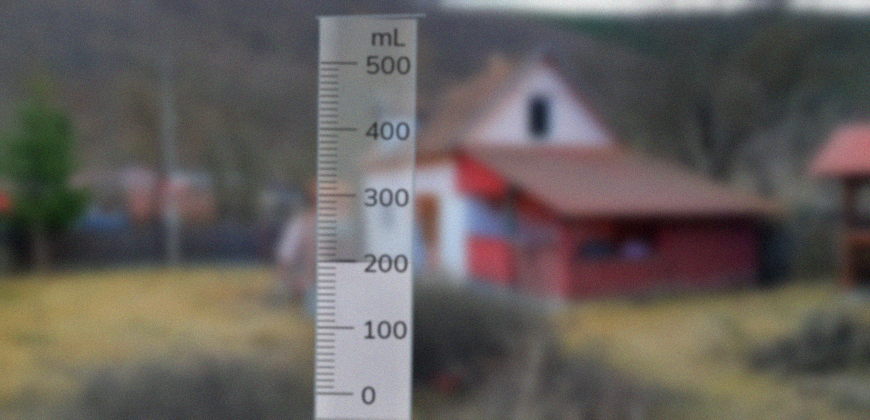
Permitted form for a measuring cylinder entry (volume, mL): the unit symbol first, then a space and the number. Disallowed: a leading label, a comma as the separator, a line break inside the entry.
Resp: mL 200
